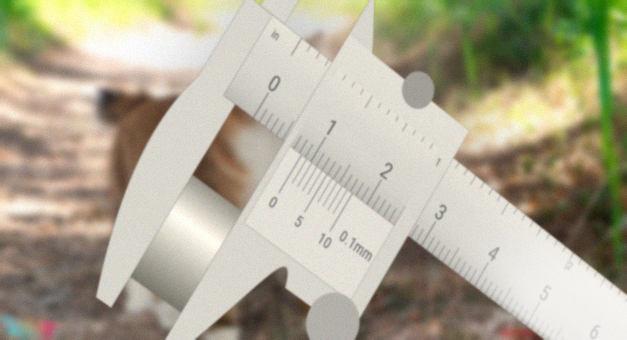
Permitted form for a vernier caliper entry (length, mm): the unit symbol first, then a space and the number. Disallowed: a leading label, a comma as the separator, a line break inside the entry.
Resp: mm 8.4
